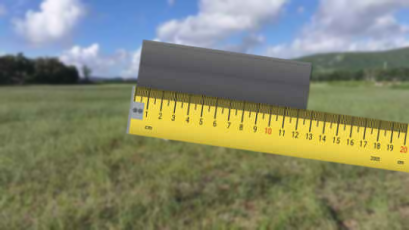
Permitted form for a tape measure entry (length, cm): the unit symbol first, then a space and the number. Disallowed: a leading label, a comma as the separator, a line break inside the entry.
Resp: cm 12.5
